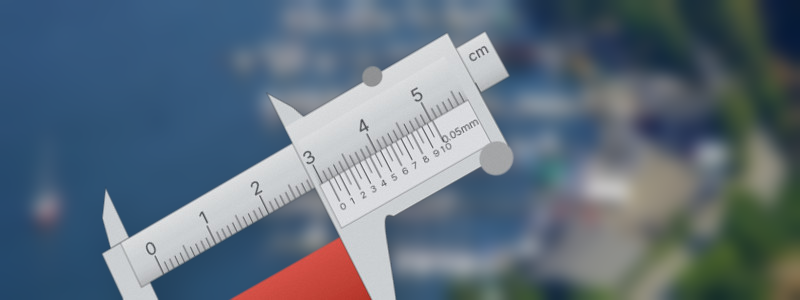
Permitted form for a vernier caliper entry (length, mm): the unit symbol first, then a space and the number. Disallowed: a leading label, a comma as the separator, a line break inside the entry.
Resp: mm 31.2
